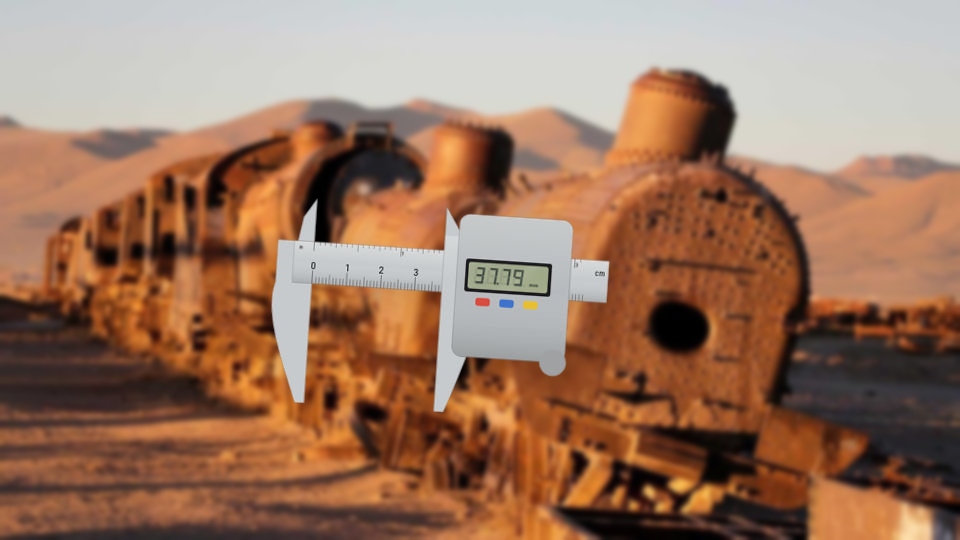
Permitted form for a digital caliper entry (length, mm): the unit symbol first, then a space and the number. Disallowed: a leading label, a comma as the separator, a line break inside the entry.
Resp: mm 37.79
